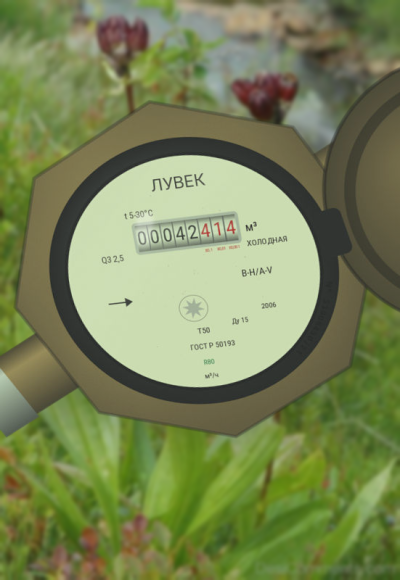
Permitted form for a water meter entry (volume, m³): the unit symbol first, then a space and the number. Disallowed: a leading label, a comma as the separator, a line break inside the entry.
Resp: m³ 42.414
